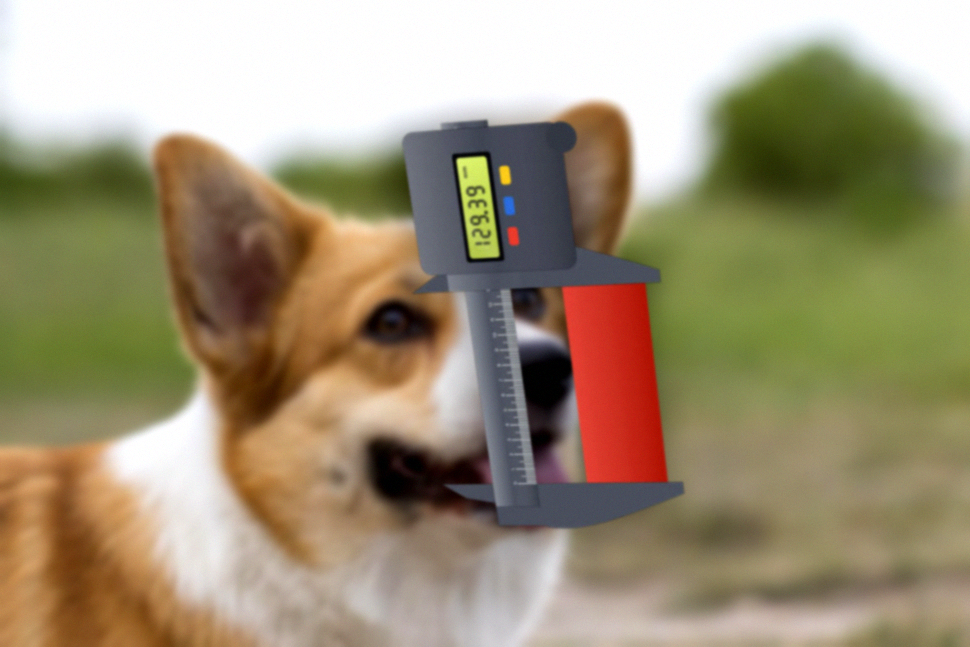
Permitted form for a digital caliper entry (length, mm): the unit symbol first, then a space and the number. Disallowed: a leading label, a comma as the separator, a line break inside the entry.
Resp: mm 129.39
